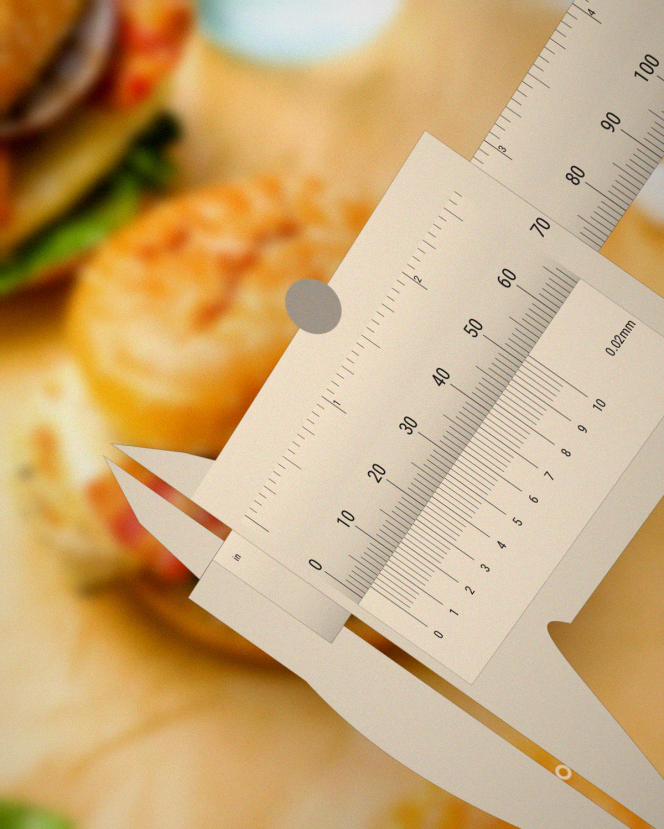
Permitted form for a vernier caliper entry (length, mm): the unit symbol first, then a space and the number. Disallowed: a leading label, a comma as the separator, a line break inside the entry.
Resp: mm 2.6
